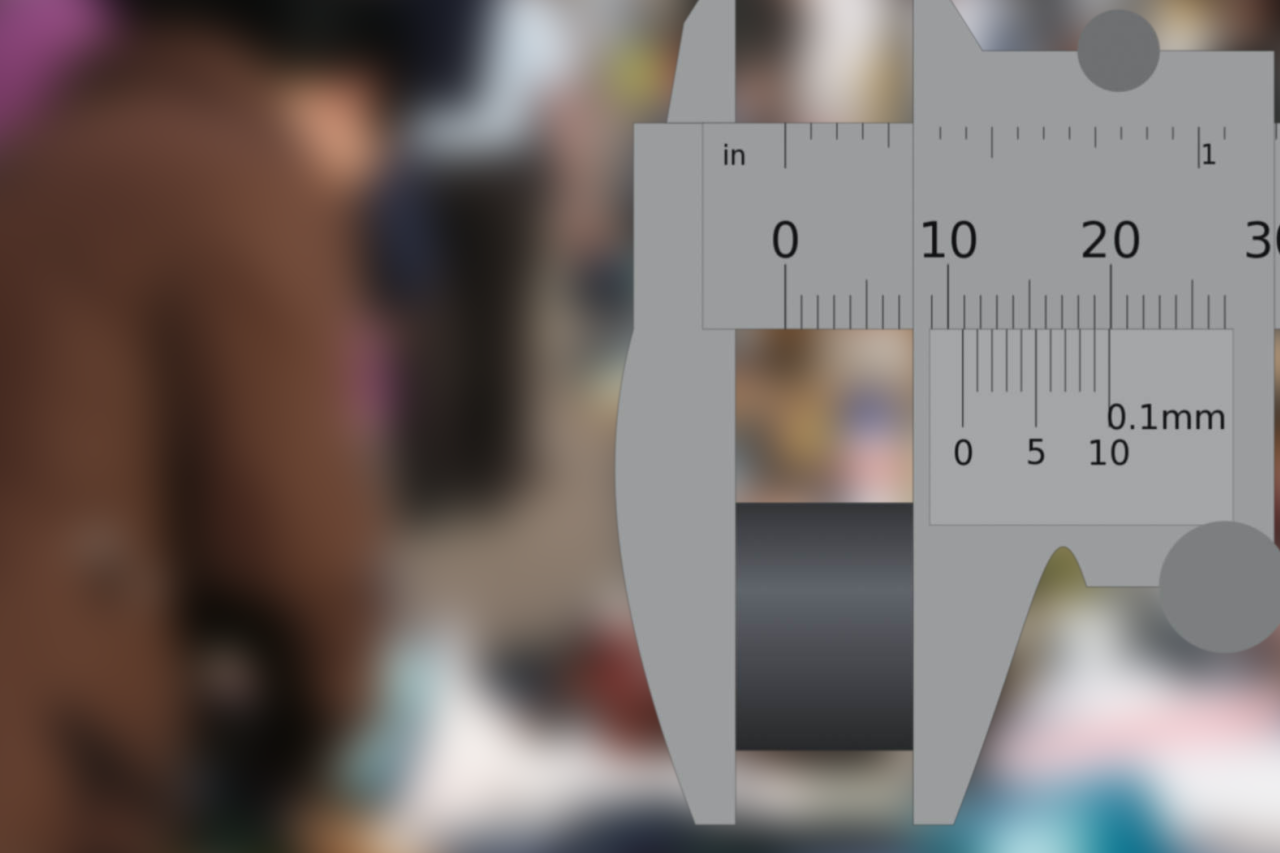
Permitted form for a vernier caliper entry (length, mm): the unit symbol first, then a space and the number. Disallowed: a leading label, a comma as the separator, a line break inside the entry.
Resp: mm 10.9
